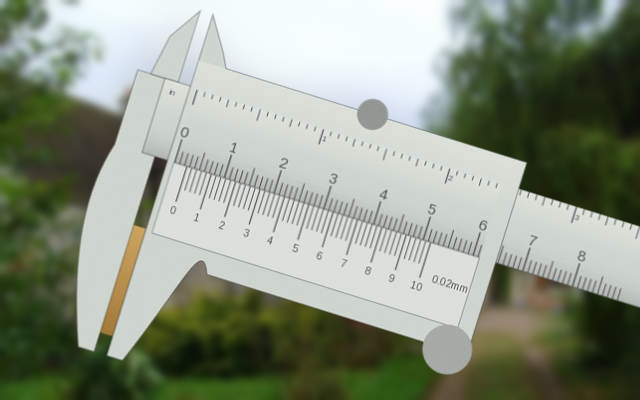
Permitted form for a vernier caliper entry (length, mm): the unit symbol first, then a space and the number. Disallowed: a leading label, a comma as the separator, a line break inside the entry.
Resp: mm 2.5
